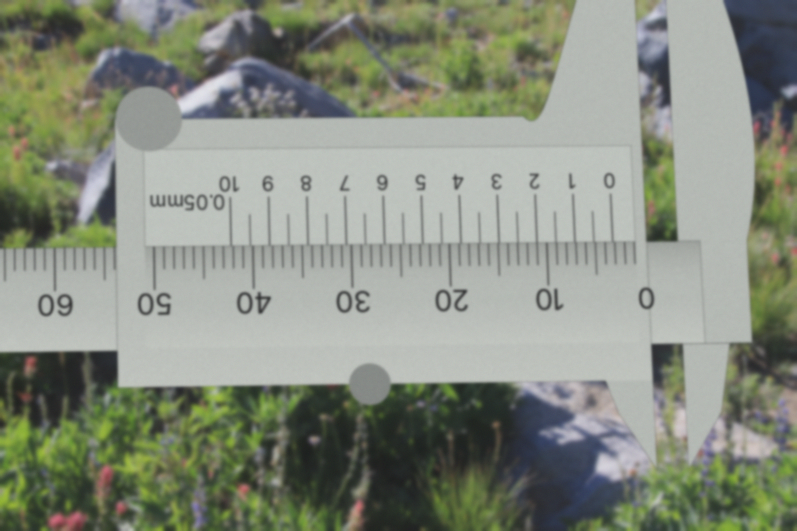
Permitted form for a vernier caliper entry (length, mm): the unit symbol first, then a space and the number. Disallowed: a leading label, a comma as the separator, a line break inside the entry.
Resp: mm 3.2
